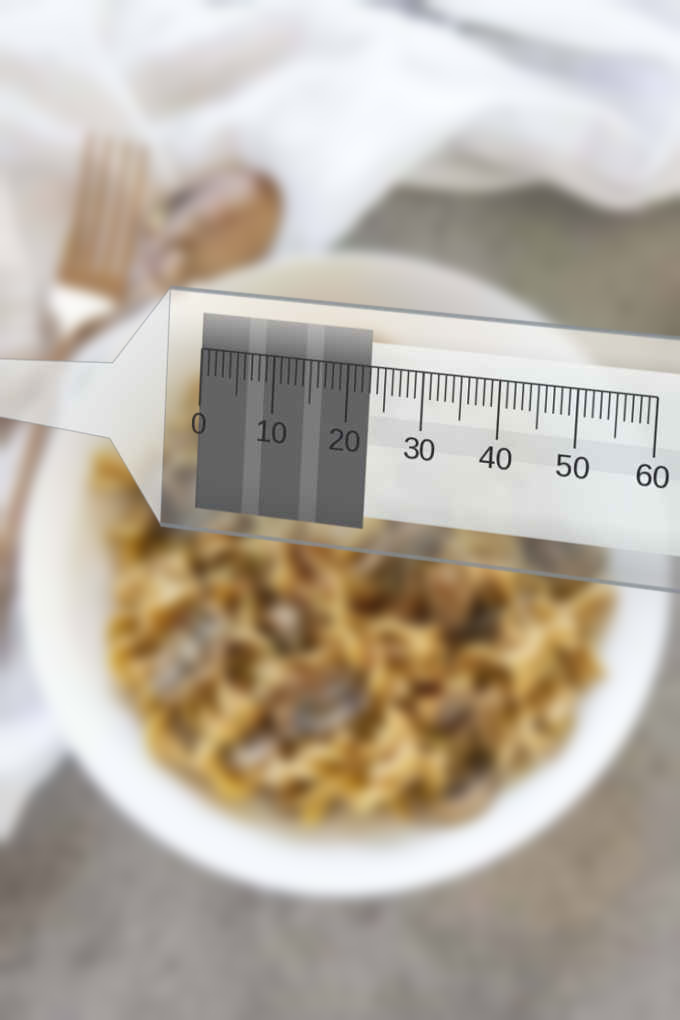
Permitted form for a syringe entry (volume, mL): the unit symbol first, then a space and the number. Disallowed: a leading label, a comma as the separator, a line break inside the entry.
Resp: mL 0
